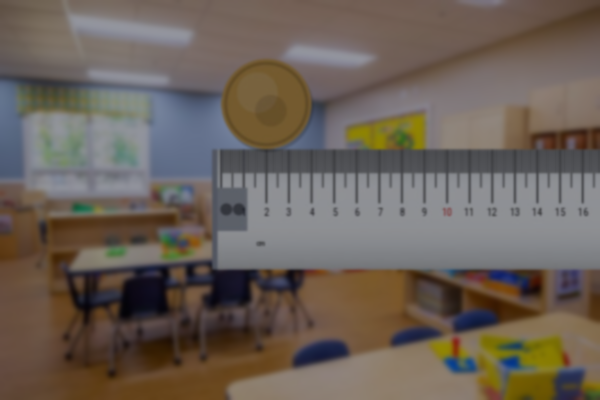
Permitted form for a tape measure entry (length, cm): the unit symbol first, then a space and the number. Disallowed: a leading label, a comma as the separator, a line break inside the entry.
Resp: cm 4
